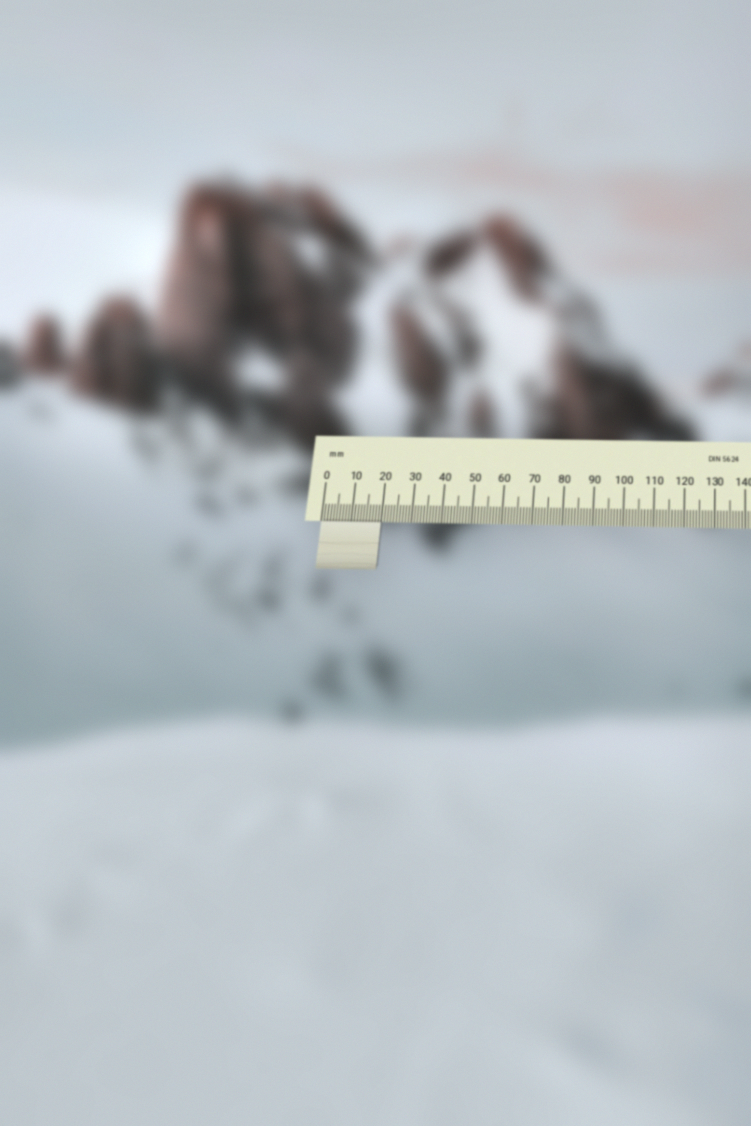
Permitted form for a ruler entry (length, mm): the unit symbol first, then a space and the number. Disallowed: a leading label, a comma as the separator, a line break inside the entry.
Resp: mm 20
